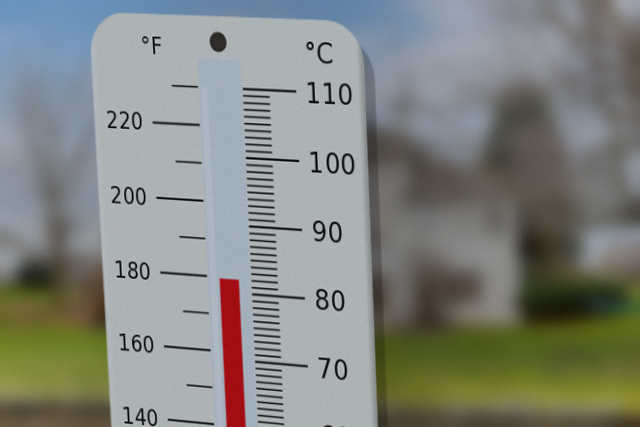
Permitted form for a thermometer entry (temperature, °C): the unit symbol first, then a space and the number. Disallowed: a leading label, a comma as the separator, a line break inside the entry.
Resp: °C 82
